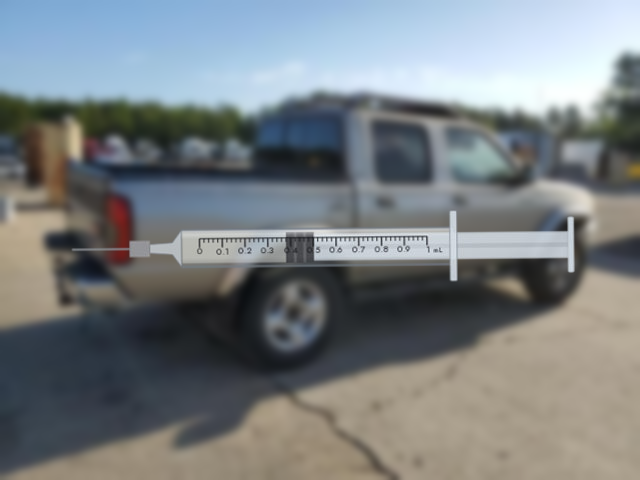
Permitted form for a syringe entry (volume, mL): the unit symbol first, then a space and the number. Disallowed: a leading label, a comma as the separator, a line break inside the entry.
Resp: mL 0.38
